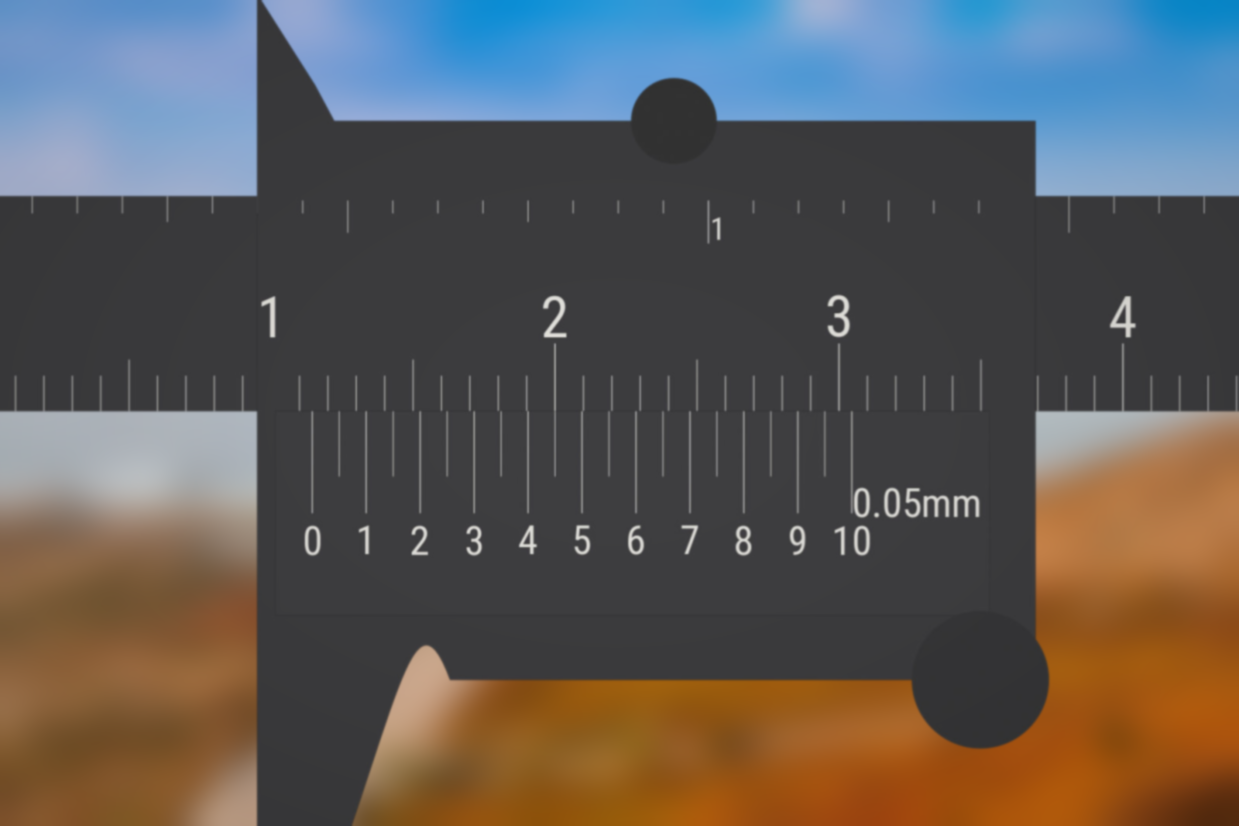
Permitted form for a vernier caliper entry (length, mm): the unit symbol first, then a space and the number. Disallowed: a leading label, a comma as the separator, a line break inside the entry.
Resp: mm 11.45
